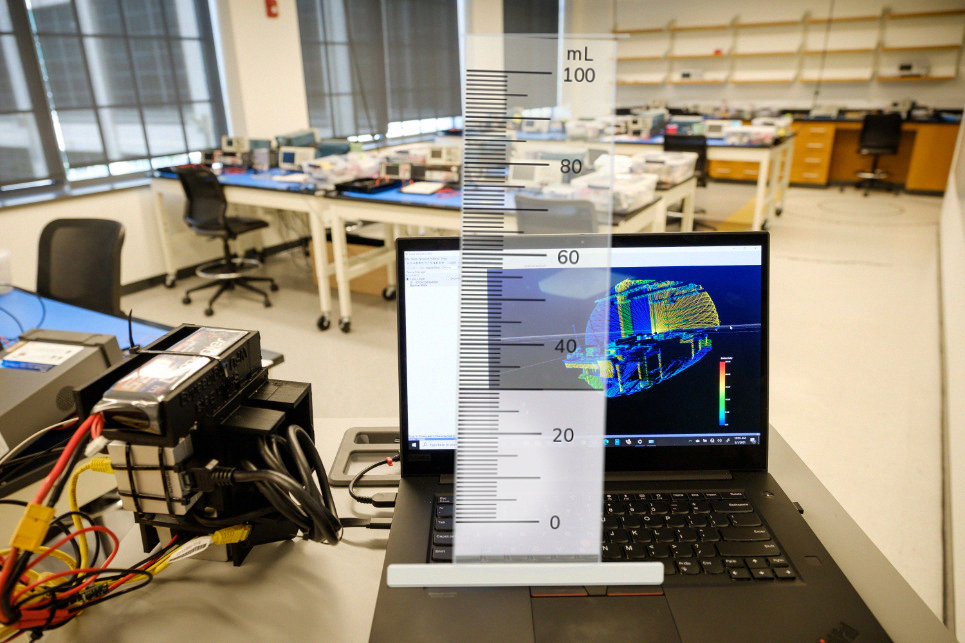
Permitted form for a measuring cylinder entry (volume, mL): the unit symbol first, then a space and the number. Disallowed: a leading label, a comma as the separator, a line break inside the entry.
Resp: mL 30
